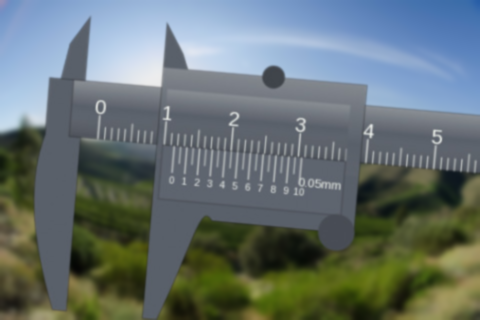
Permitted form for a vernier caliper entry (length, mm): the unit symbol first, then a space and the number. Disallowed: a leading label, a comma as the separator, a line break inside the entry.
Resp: mm 11.5
